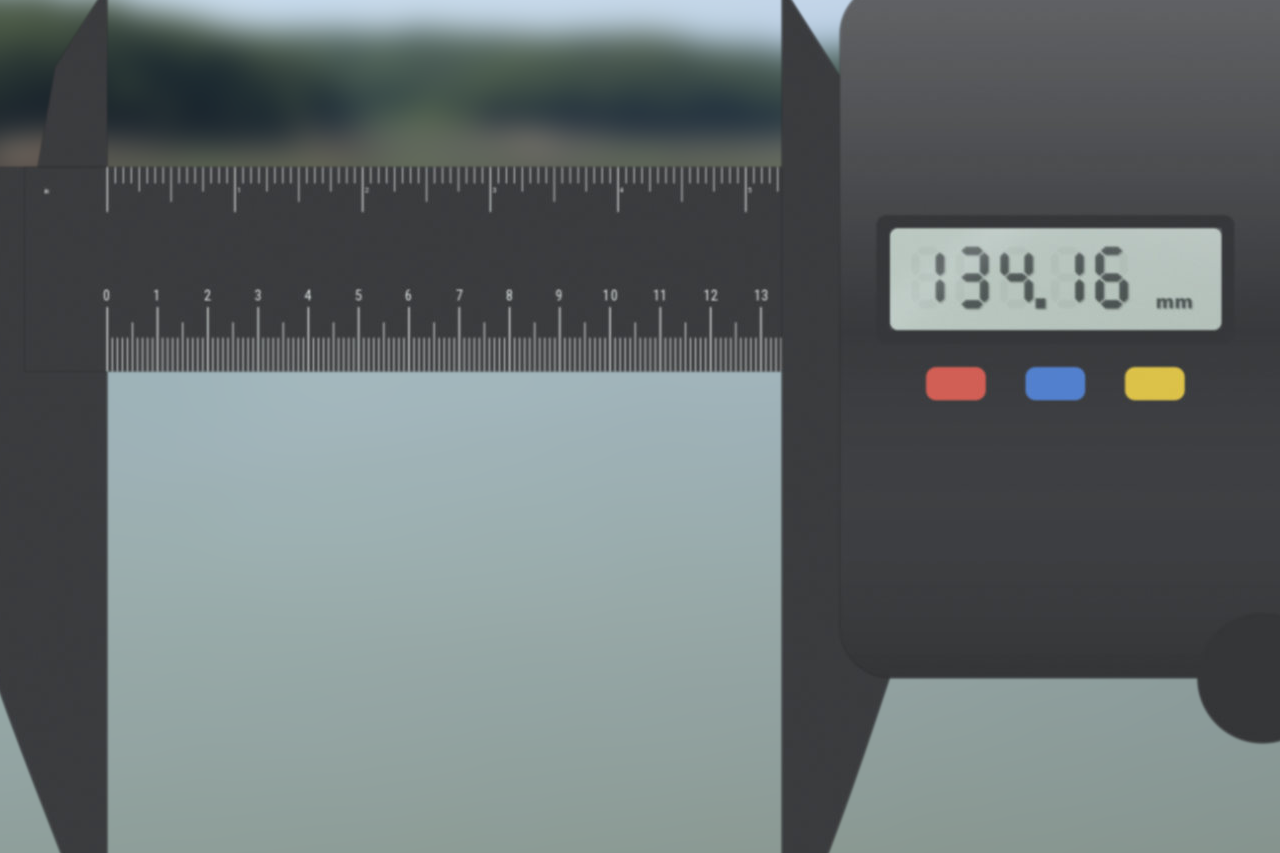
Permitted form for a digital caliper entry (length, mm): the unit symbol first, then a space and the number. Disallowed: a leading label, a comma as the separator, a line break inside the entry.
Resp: mm 134.16
